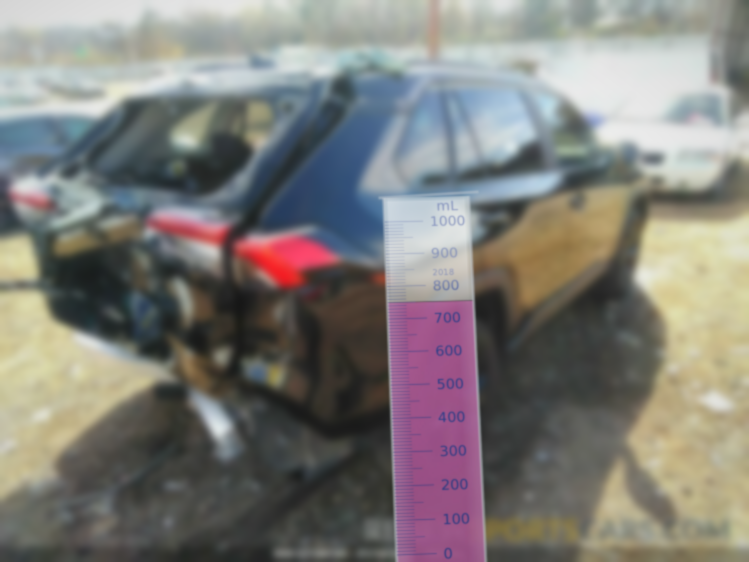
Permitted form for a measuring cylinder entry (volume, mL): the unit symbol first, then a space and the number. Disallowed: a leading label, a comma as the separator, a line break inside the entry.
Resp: mL 750
